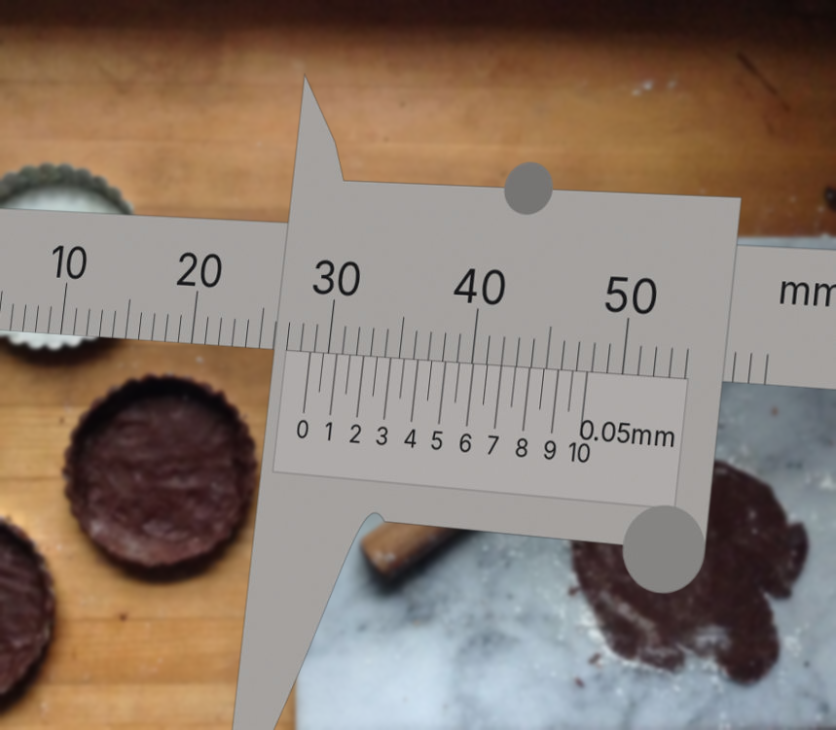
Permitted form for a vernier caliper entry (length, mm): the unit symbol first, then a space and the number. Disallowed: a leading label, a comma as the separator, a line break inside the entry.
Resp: mm 28.7
